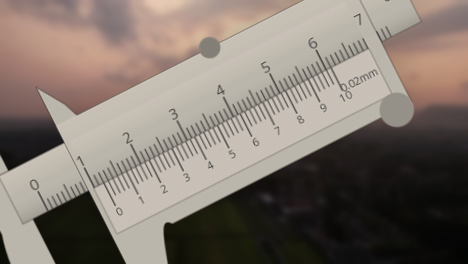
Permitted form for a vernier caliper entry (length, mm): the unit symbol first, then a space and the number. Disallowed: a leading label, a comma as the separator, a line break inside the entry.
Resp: mm 12.0
